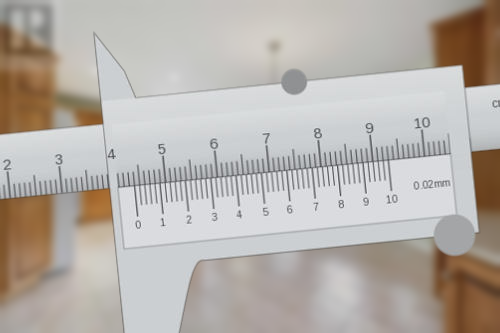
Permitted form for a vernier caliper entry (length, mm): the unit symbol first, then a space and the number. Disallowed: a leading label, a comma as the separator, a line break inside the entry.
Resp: mm 44.0
